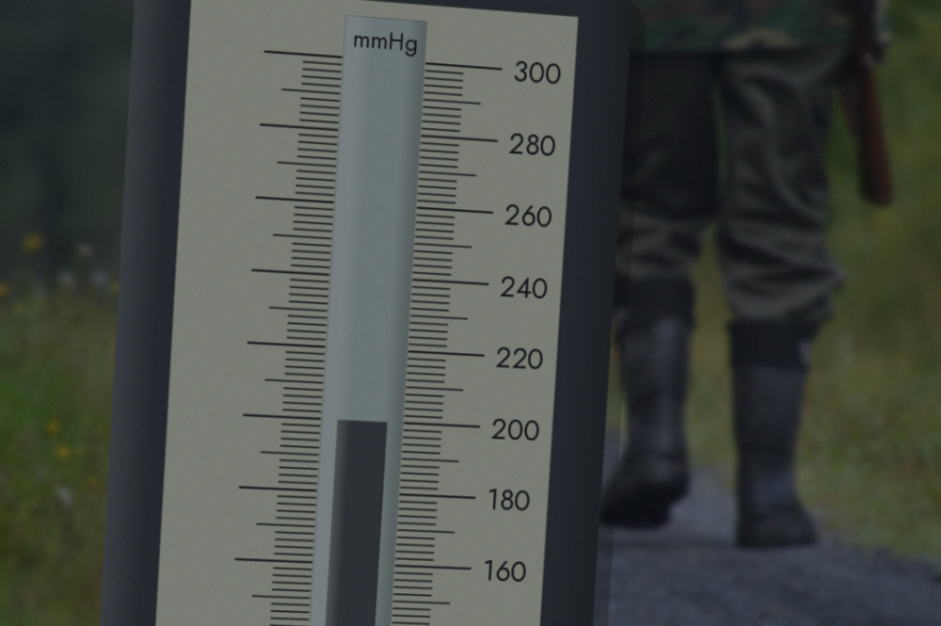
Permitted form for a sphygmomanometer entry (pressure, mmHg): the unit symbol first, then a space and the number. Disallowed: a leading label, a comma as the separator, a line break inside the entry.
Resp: mmHg 200
